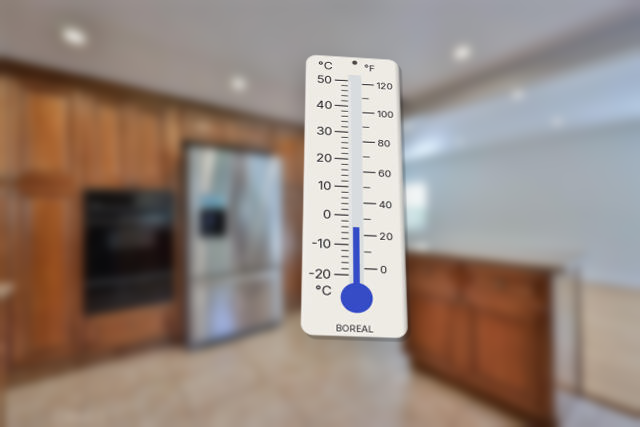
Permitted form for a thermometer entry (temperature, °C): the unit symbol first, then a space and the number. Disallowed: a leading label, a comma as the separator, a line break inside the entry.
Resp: °C -4
